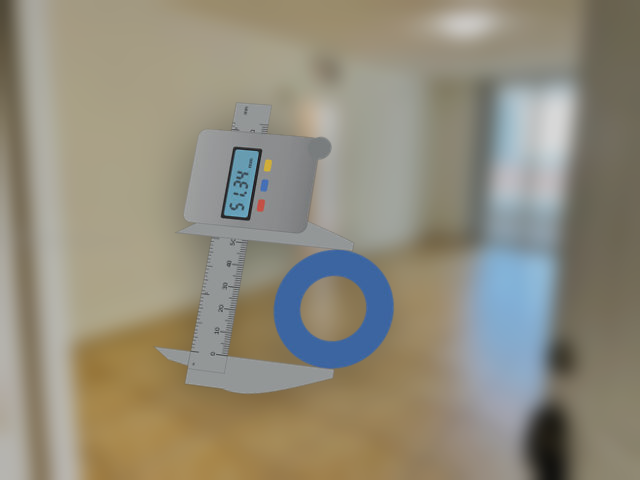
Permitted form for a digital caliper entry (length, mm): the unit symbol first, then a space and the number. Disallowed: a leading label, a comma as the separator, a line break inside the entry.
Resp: mm 51.34
